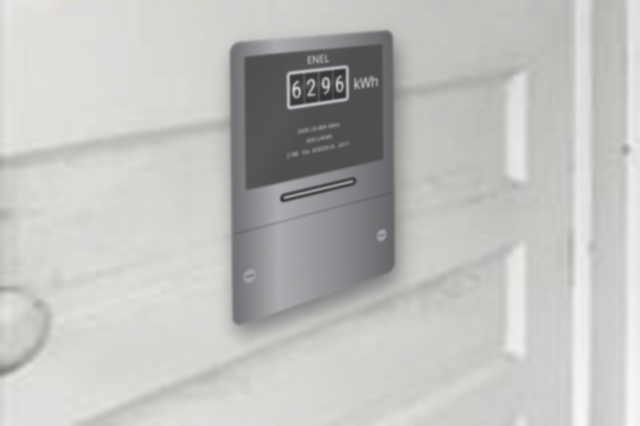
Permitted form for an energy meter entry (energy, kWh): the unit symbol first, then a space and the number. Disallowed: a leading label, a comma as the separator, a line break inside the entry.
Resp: kWh 6296
